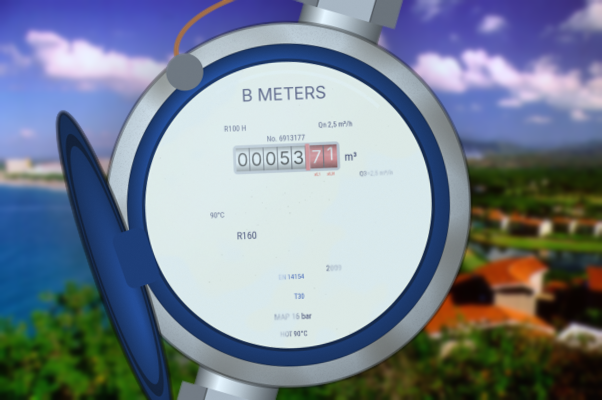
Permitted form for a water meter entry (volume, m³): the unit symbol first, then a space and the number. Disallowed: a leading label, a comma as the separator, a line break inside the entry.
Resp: m³ 53.71
